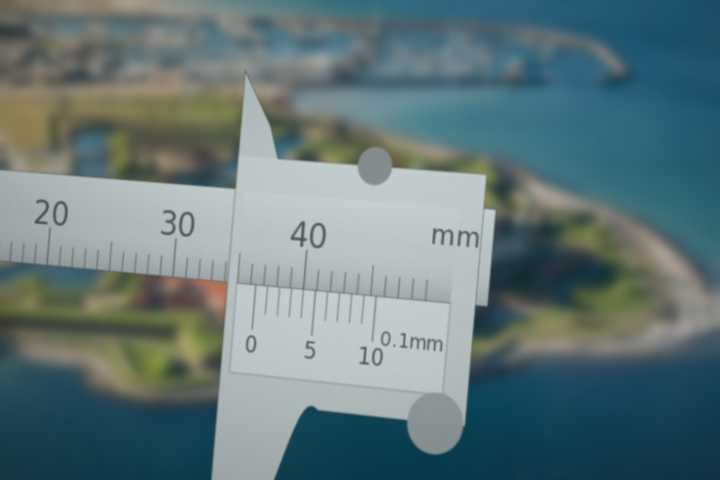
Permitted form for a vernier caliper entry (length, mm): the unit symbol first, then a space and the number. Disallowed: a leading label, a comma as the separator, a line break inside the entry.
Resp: mm 36.4
